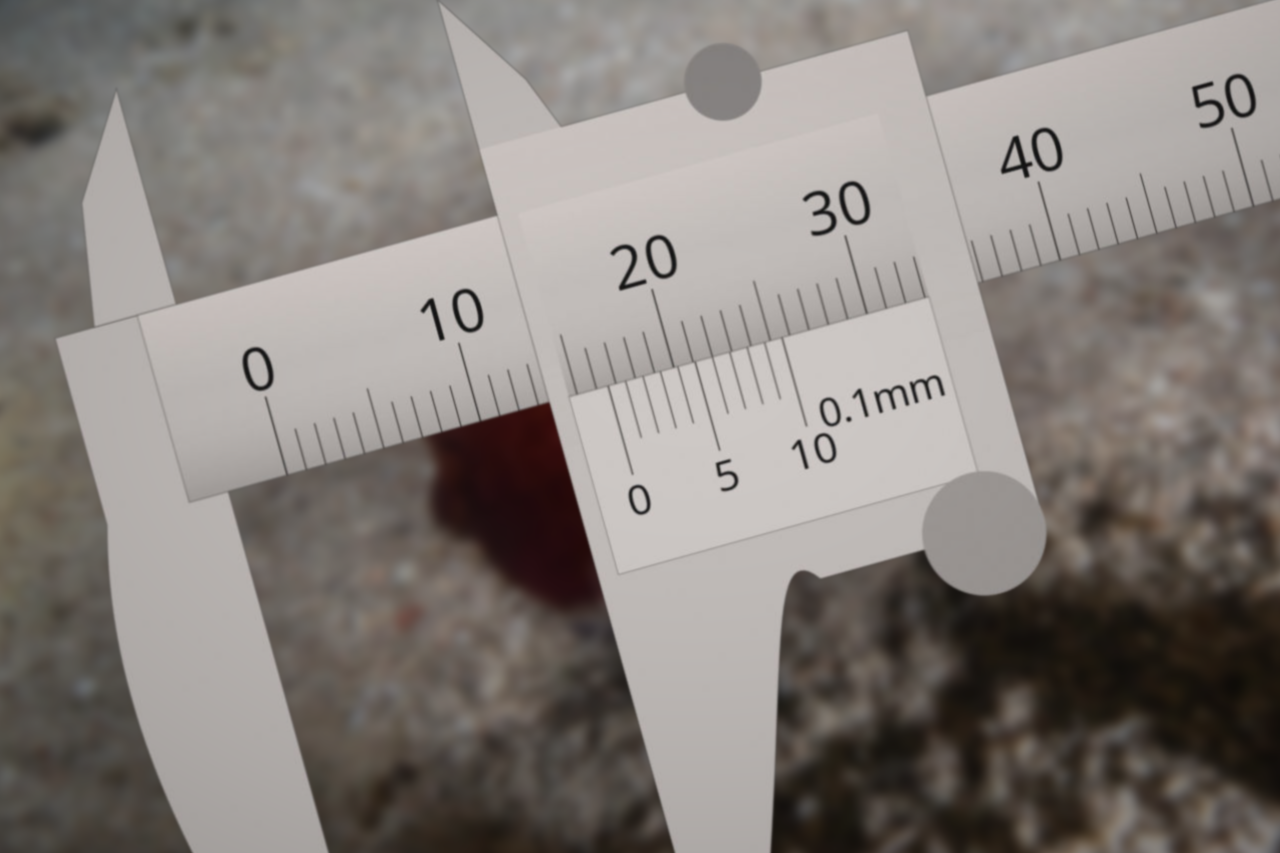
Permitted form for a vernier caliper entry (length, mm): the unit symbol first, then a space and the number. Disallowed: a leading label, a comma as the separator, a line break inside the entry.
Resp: mm 16.6
